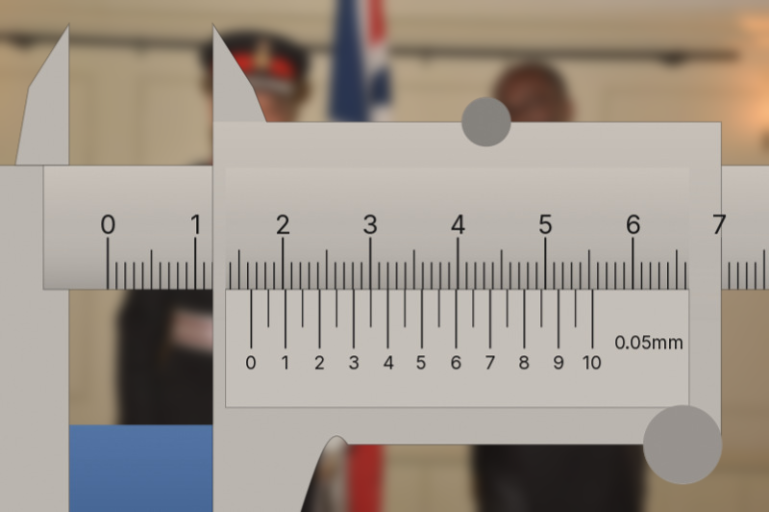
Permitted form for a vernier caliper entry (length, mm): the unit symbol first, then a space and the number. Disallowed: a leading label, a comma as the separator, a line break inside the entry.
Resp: mm 16.4
